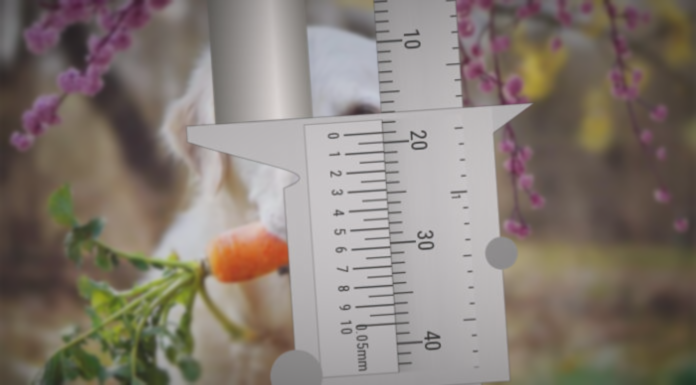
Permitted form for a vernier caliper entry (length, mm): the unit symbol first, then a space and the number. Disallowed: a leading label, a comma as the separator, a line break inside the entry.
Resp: mm 19.0
